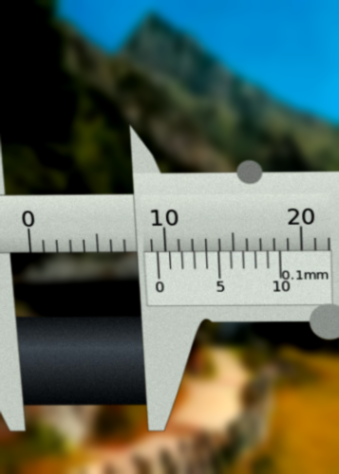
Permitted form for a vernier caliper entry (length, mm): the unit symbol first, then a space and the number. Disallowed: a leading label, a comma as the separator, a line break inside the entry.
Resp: mm 9.4
